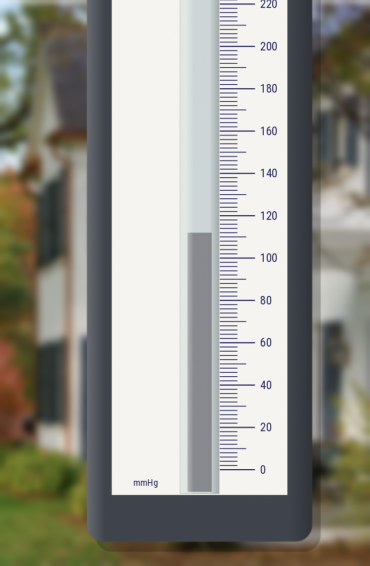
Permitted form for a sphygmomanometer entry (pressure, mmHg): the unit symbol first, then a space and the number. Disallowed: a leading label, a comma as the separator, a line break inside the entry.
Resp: mmHg 112
